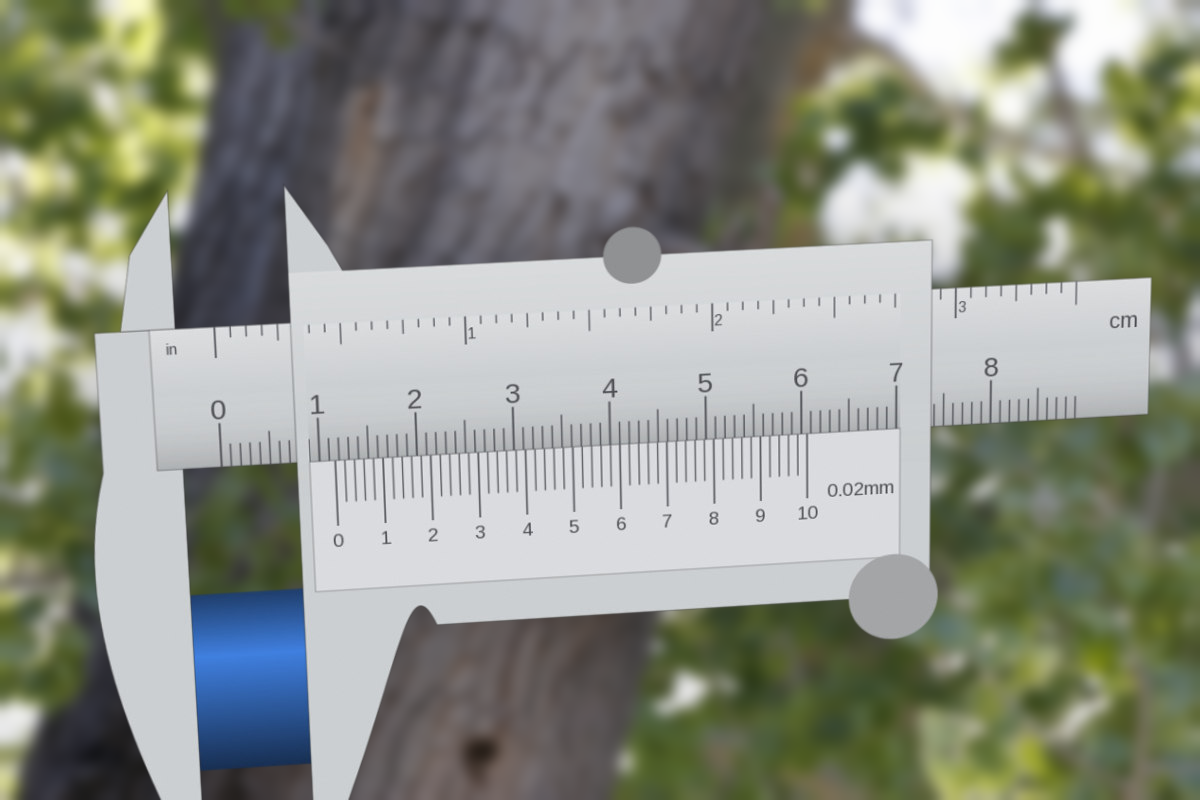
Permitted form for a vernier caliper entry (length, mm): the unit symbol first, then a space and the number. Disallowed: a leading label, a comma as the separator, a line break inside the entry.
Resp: mm 11.6
